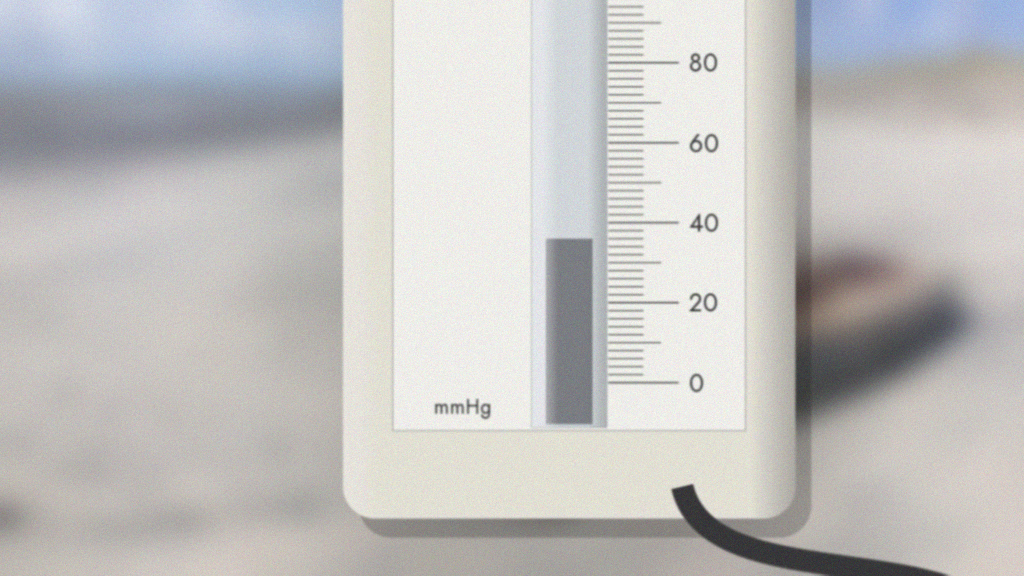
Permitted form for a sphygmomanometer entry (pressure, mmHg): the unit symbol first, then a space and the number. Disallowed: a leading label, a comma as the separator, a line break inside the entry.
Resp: mmHg 36
